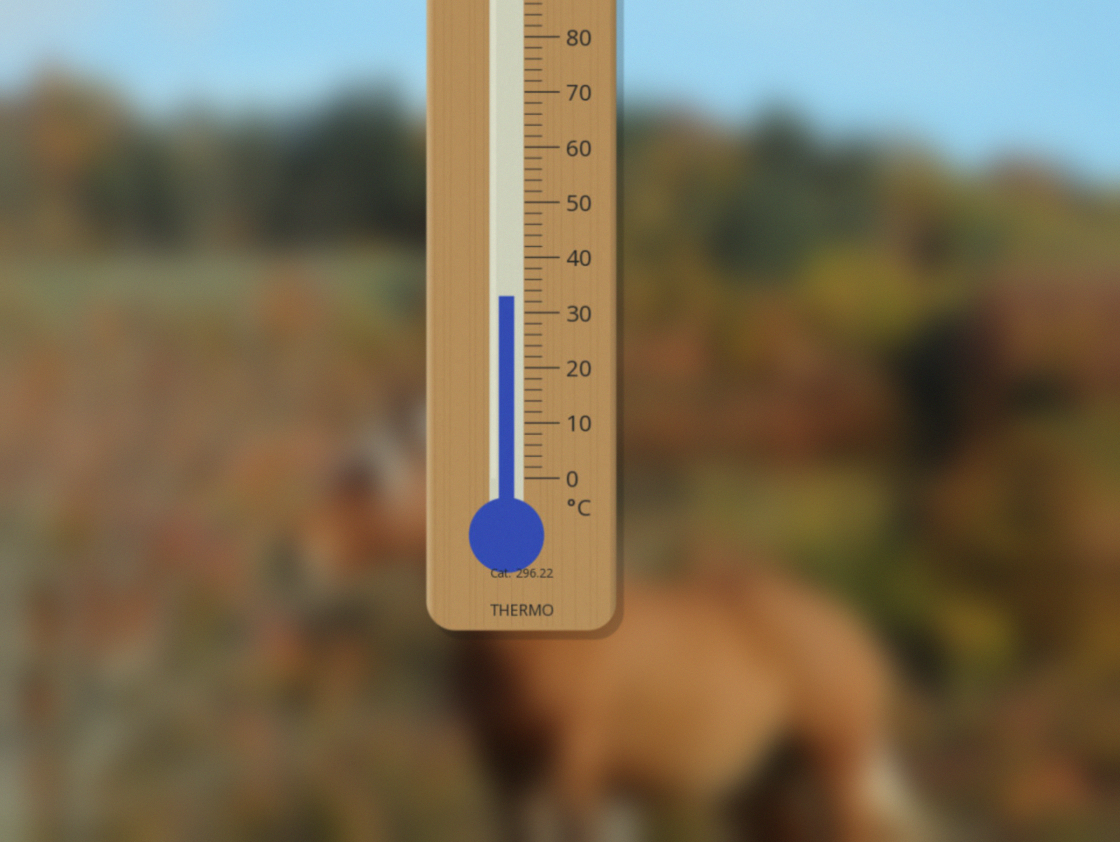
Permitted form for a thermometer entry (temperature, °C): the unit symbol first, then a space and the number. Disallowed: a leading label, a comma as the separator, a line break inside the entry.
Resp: °C 33
